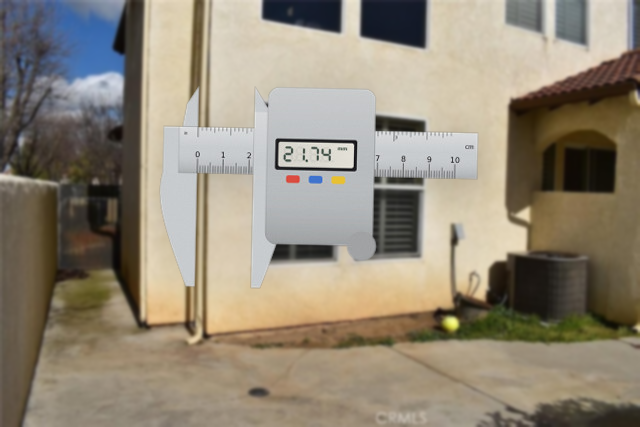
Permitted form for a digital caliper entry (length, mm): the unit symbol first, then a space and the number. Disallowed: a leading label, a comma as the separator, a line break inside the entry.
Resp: mm 21.74
